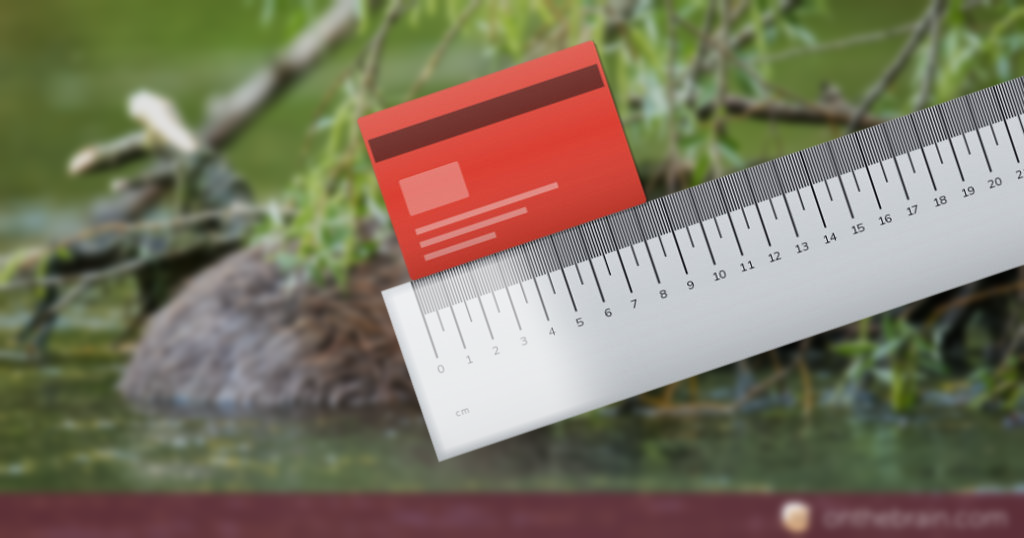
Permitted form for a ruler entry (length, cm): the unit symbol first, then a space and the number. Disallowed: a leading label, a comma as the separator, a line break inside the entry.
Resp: cm 8.5
